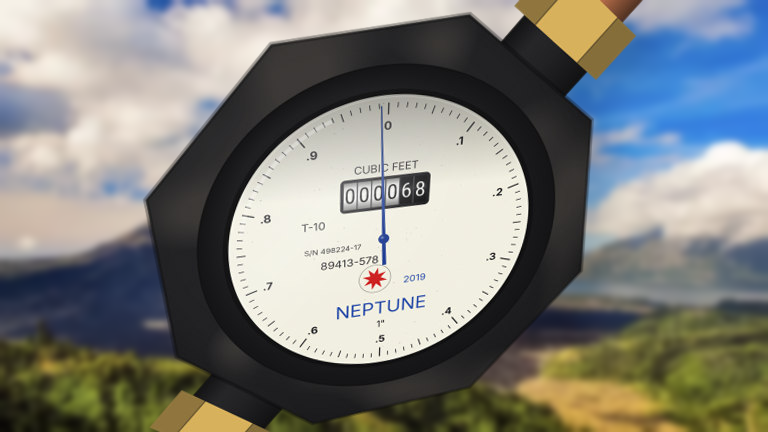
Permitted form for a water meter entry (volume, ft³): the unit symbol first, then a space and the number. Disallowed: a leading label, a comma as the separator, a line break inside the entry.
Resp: ft³ 67.99
